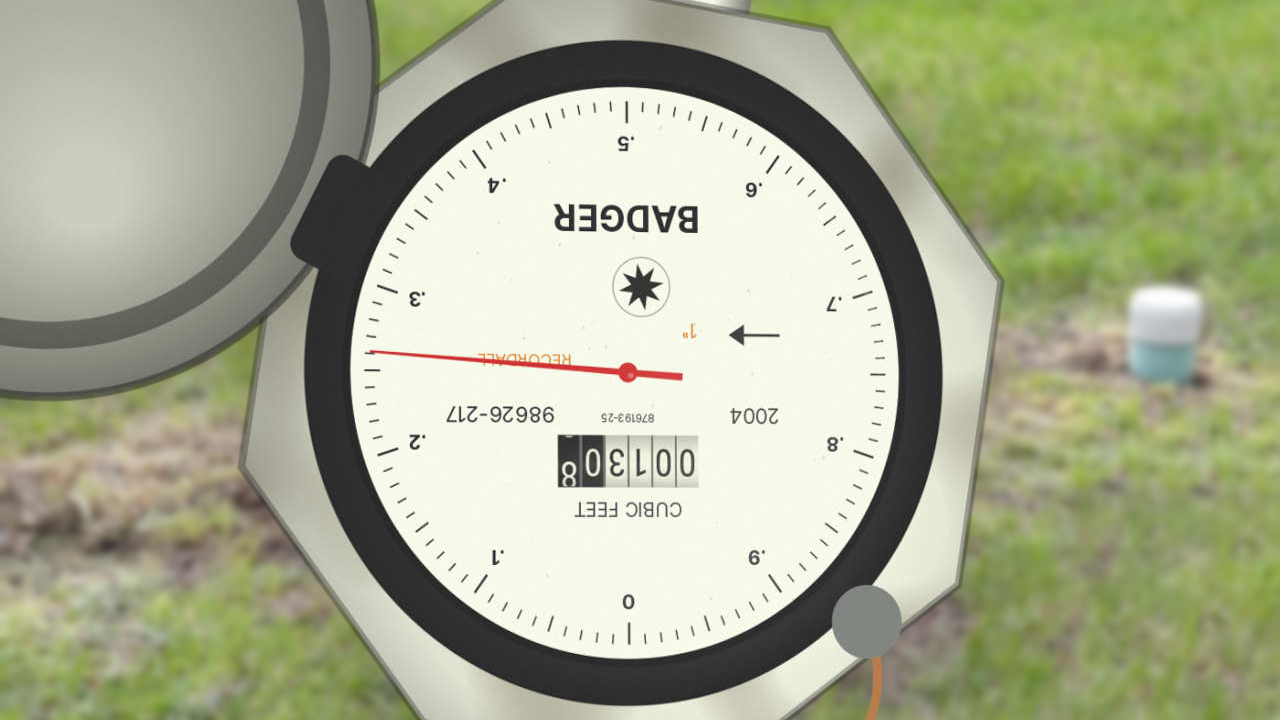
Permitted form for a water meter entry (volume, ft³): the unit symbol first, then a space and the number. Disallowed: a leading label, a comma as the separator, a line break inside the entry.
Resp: ft³ 1308.26
